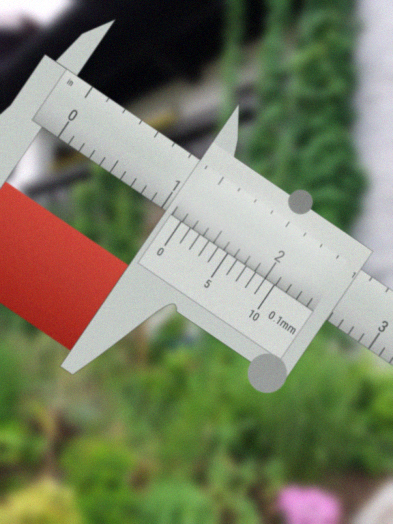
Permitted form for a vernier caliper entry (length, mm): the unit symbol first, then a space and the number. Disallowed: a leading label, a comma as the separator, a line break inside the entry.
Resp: mm 11.9
